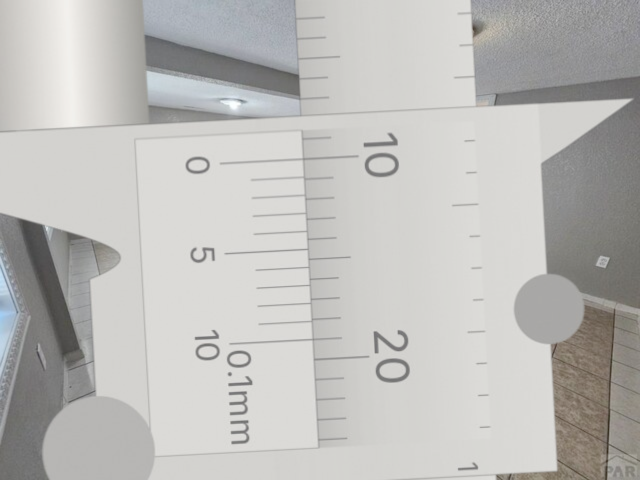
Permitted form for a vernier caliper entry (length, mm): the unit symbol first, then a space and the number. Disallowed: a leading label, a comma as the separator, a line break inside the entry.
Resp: mm 10.0
